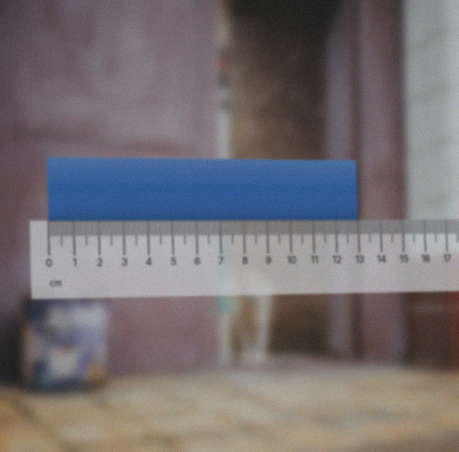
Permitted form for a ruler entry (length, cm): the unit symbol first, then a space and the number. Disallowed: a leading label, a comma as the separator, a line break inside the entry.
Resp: cm 13
